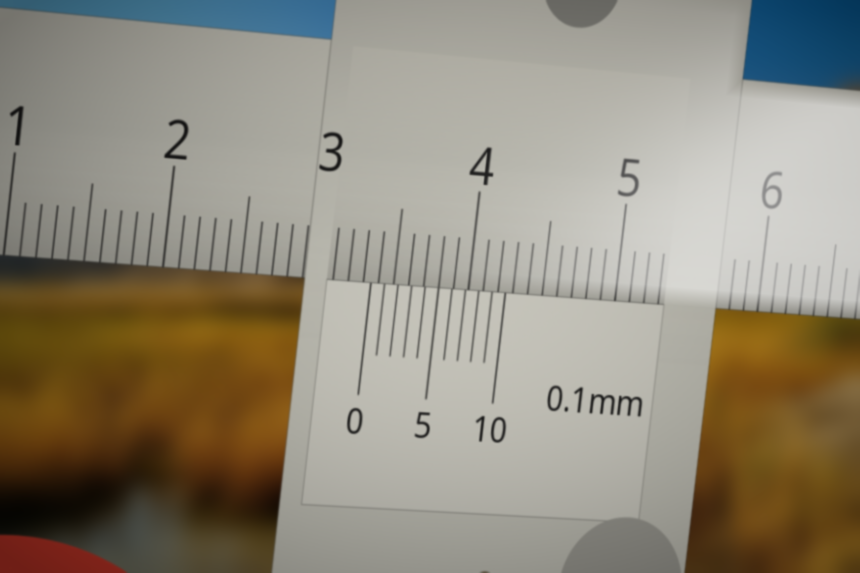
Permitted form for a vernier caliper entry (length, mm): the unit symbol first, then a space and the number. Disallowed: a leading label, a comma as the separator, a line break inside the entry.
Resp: mm 33.5
